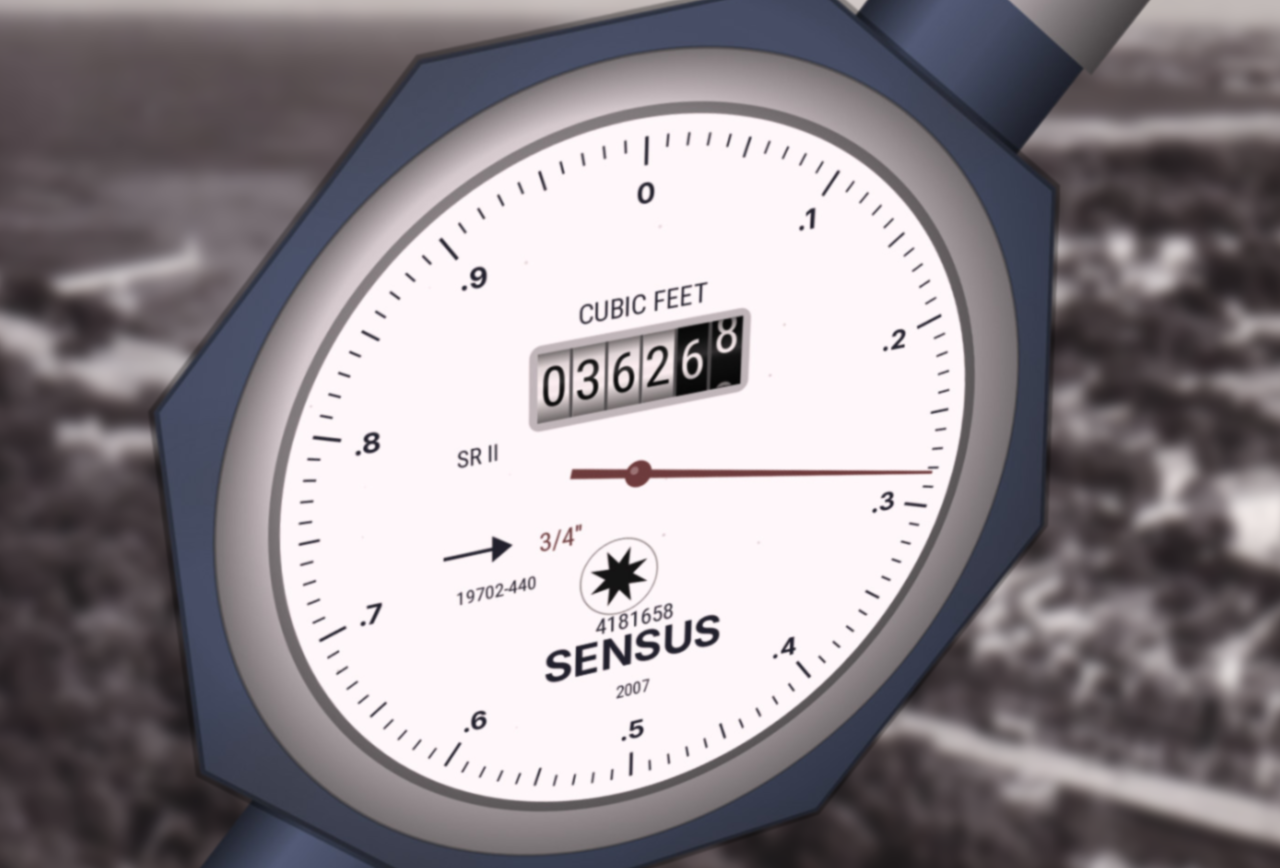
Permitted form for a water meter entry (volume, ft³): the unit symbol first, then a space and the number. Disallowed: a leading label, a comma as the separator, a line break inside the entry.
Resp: ft³ 36268.28
